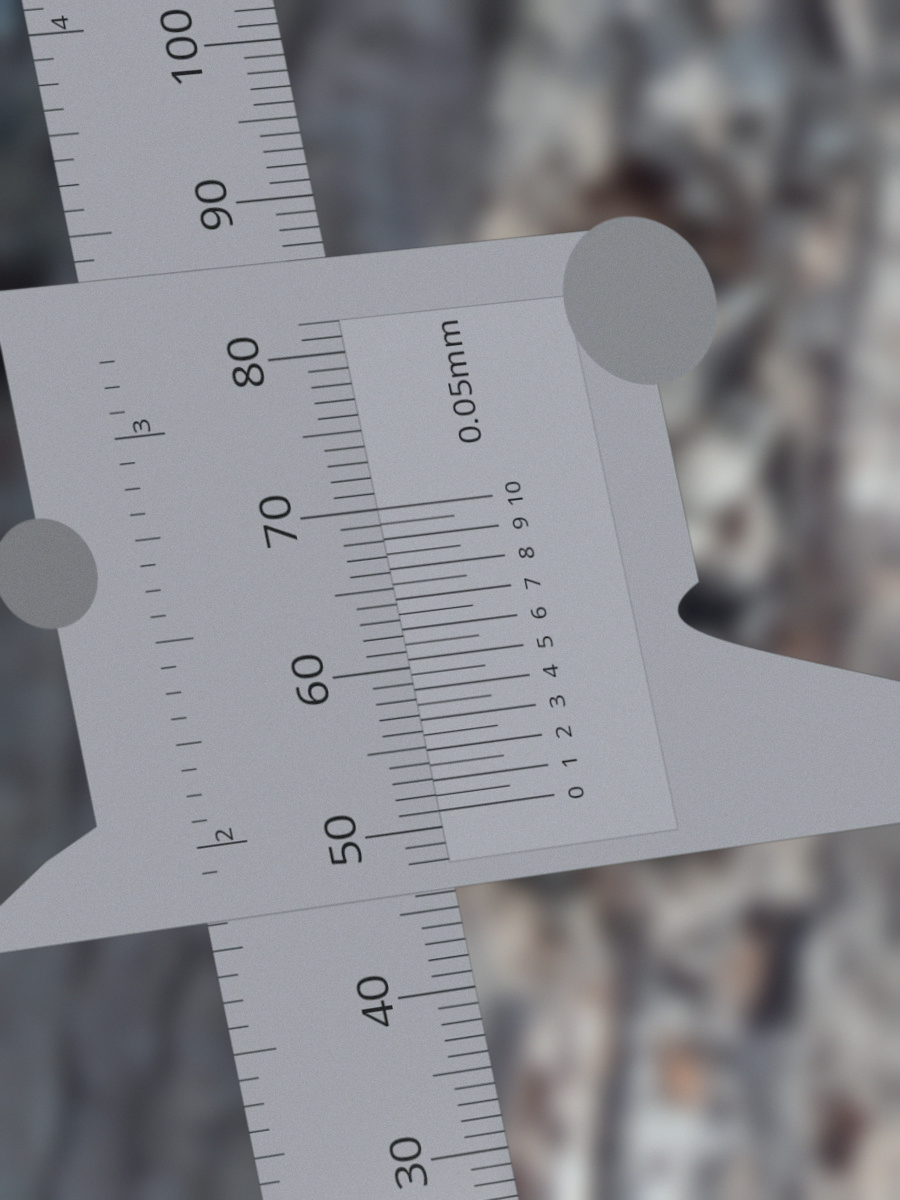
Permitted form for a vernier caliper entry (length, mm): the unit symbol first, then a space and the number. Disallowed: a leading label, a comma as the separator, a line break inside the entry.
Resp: mm 51.0
